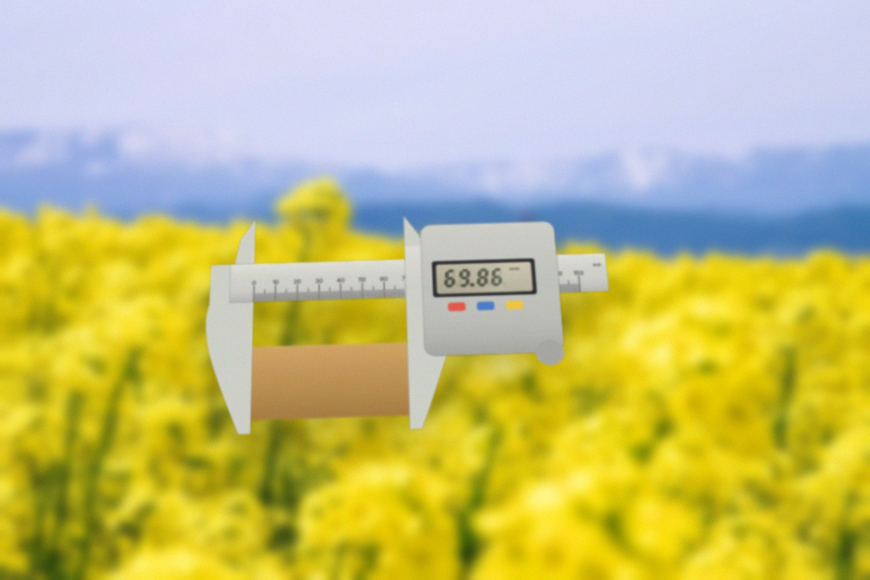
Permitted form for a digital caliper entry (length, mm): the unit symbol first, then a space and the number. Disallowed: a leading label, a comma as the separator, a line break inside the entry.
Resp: mm 69.86
